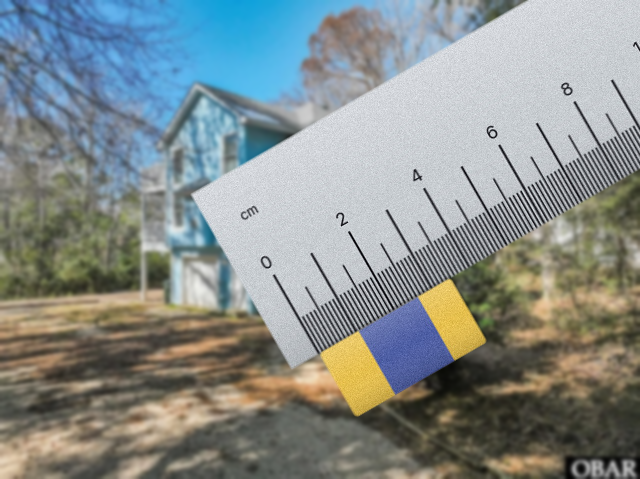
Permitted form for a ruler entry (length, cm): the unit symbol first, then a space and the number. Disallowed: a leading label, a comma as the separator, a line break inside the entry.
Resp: cm 3.5
